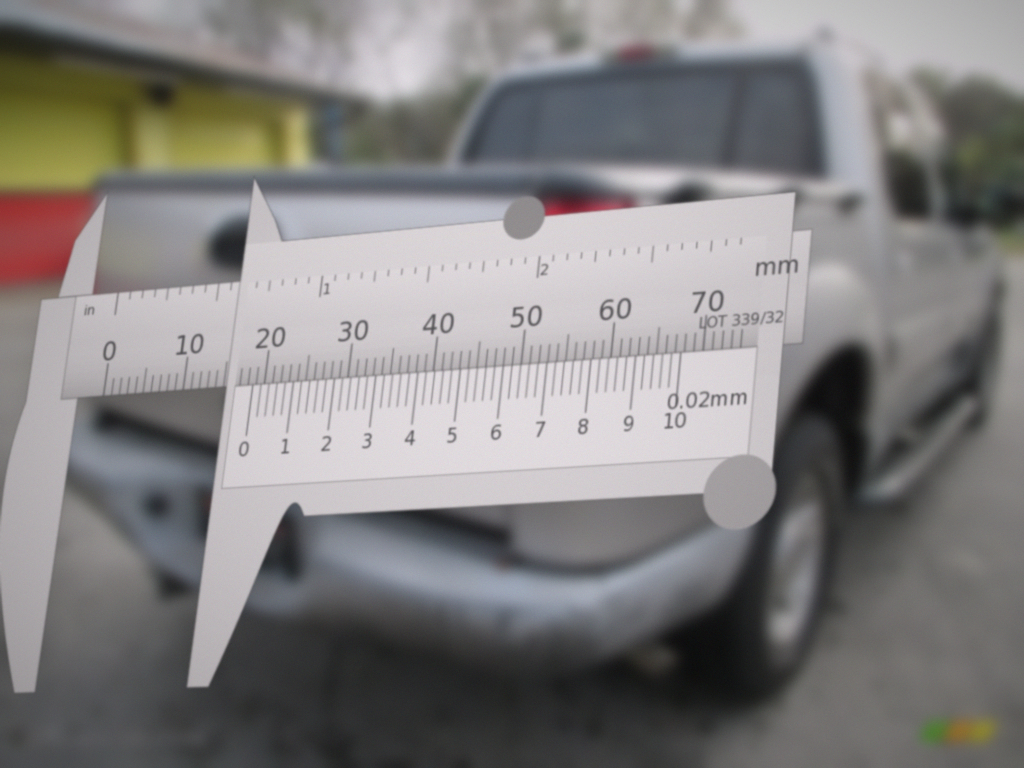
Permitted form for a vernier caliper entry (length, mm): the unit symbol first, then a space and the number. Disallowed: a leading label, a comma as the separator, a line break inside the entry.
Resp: mm 18.6
